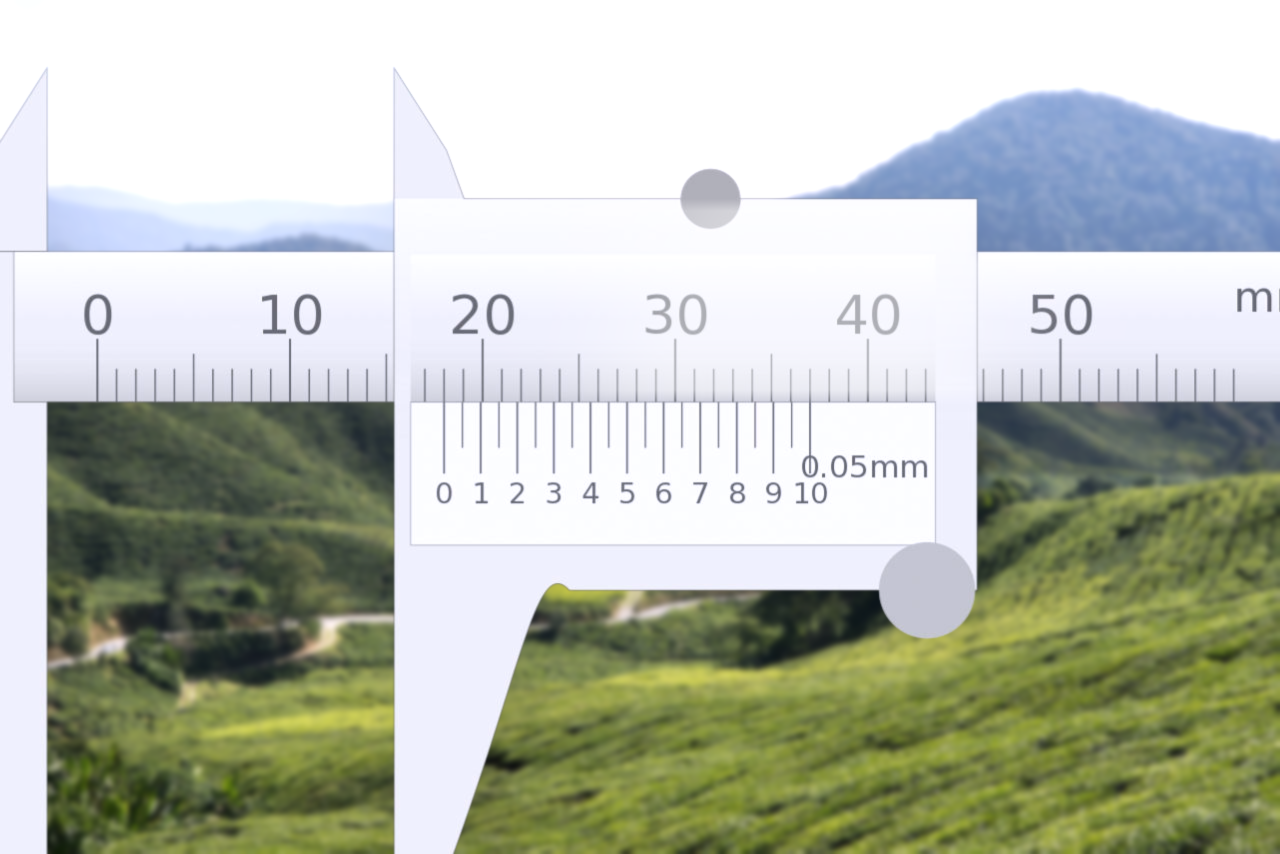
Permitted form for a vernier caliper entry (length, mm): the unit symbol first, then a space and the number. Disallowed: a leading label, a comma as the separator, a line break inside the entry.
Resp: mm 18.0
